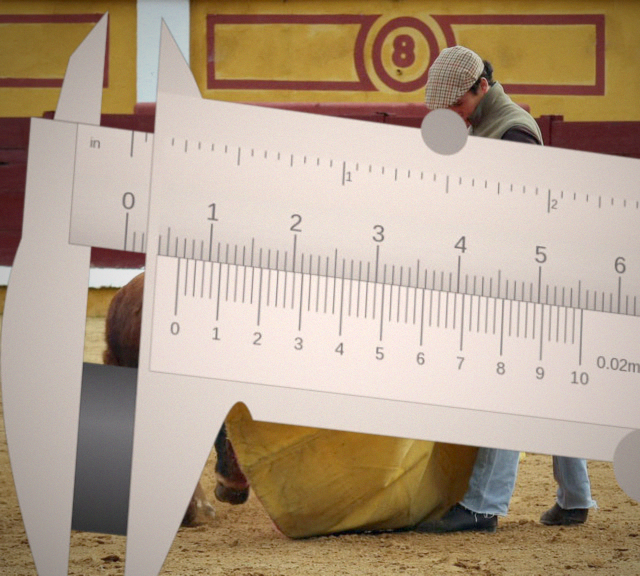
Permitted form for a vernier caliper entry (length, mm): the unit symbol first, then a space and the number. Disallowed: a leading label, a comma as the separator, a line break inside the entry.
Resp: mm 6.4
